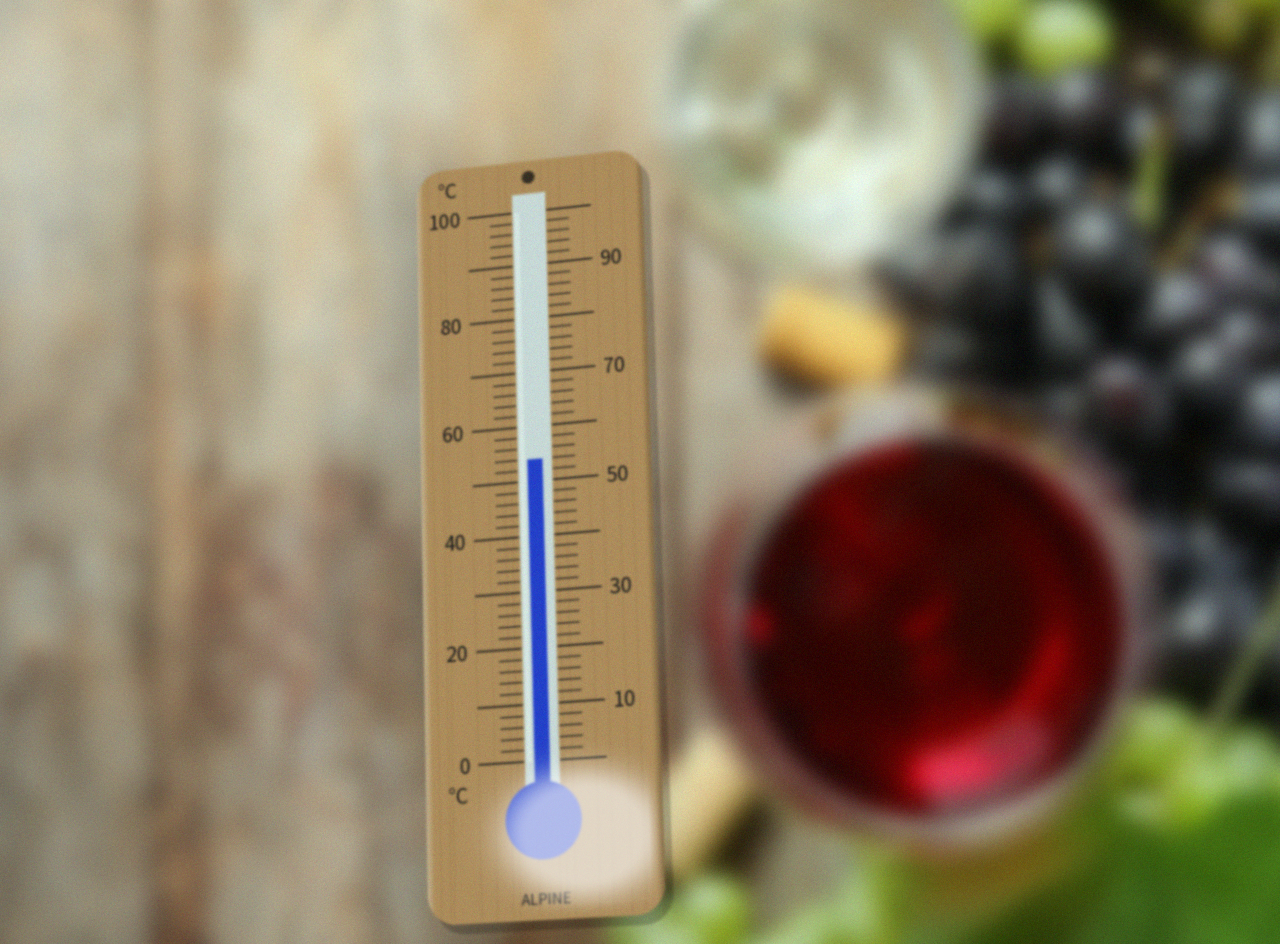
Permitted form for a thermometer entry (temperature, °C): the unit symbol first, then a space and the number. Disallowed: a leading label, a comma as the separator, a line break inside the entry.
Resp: °C 54
